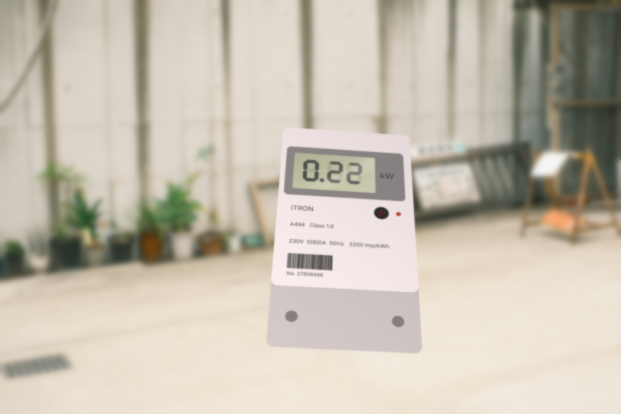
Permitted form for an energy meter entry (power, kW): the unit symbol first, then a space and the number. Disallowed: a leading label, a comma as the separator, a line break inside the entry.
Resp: kW 0.22
